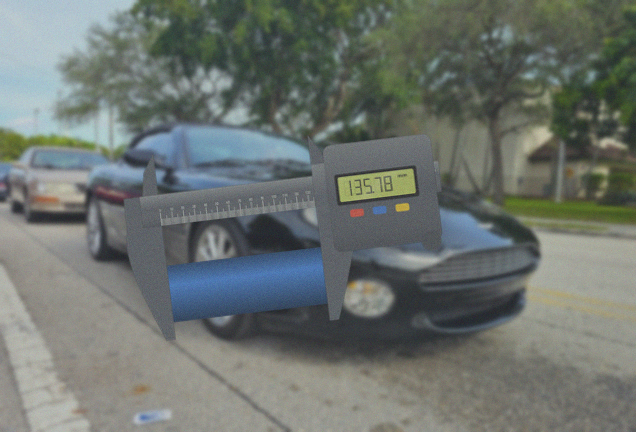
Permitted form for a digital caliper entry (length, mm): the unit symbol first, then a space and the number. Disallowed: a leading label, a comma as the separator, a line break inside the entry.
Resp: mm 135.78
